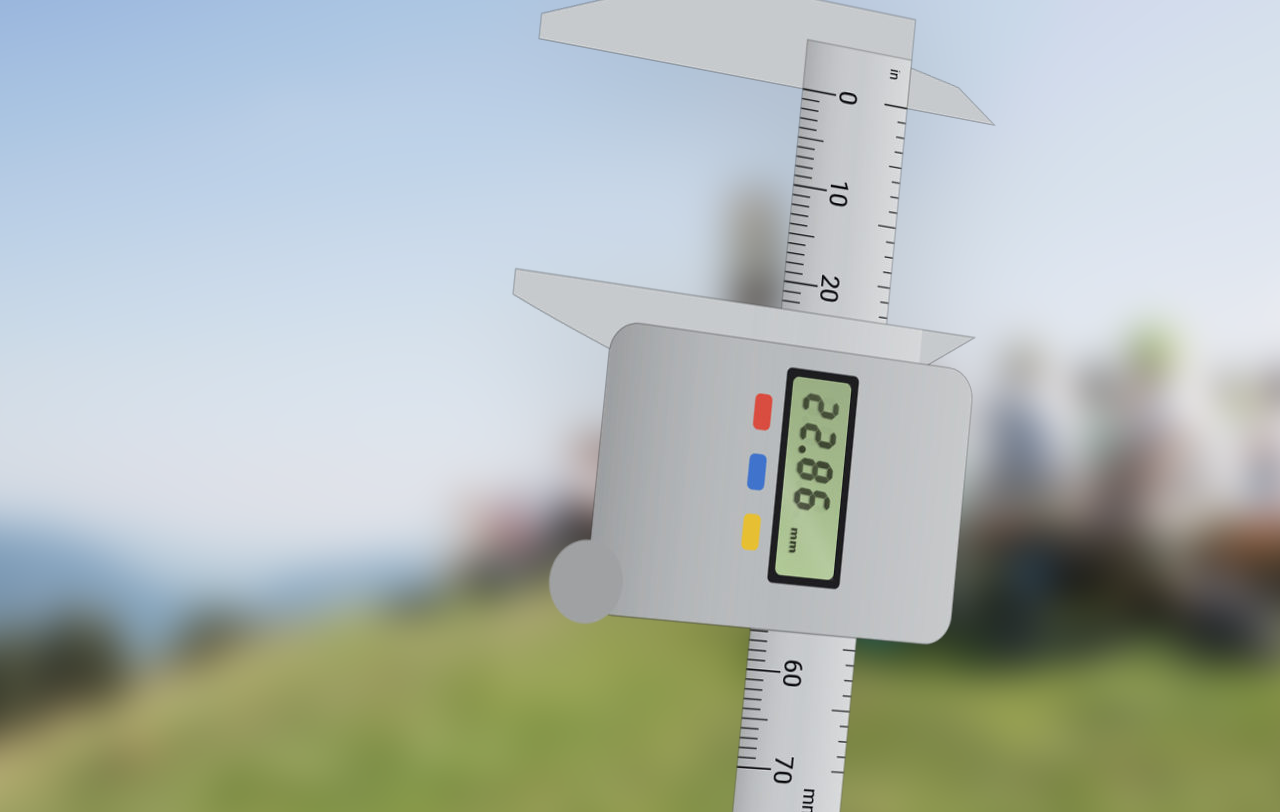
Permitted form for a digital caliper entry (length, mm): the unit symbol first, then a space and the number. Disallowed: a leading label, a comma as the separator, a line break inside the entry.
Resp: mm 22.86
